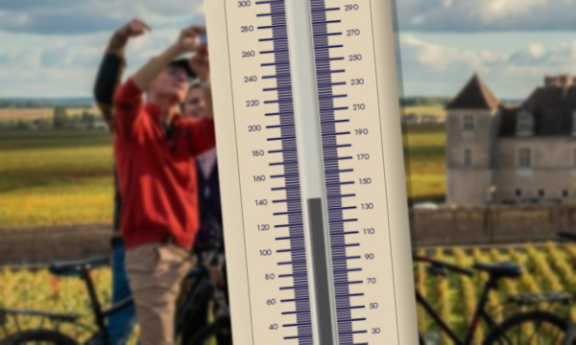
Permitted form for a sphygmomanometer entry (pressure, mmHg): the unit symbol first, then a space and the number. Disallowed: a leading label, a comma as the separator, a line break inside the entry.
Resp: mmHg 140
